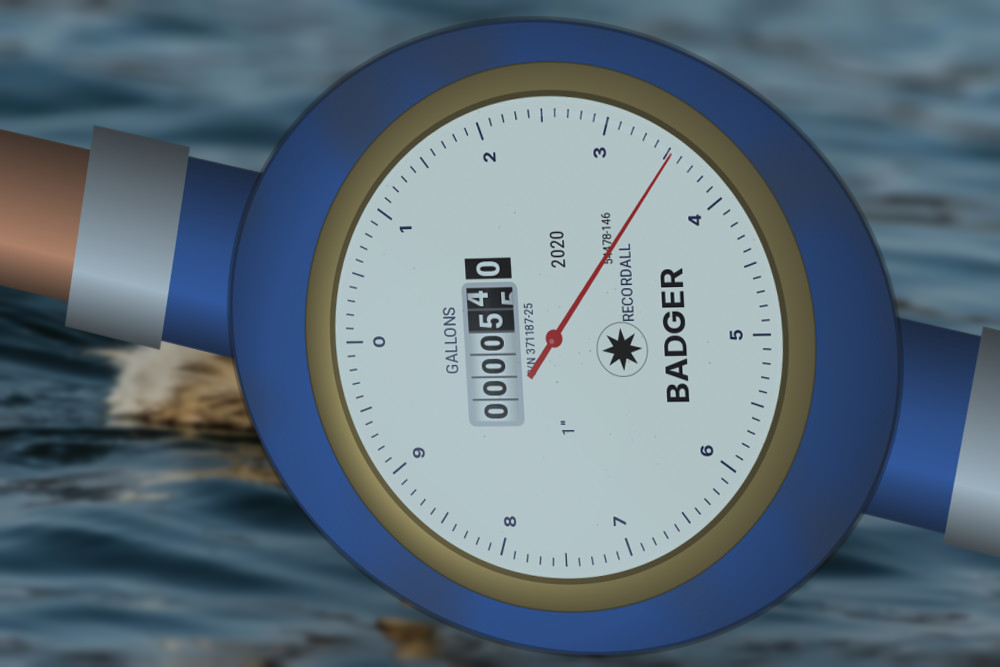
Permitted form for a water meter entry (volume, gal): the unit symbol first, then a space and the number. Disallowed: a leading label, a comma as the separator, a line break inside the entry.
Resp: gal 543.5
